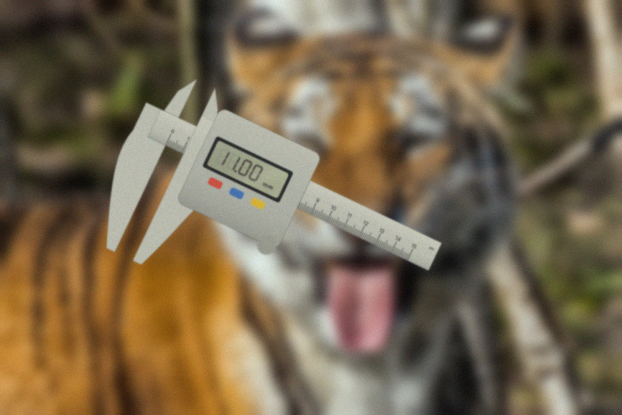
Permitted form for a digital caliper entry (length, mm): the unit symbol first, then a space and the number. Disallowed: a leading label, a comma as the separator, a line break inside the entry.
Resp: mm 11.00
